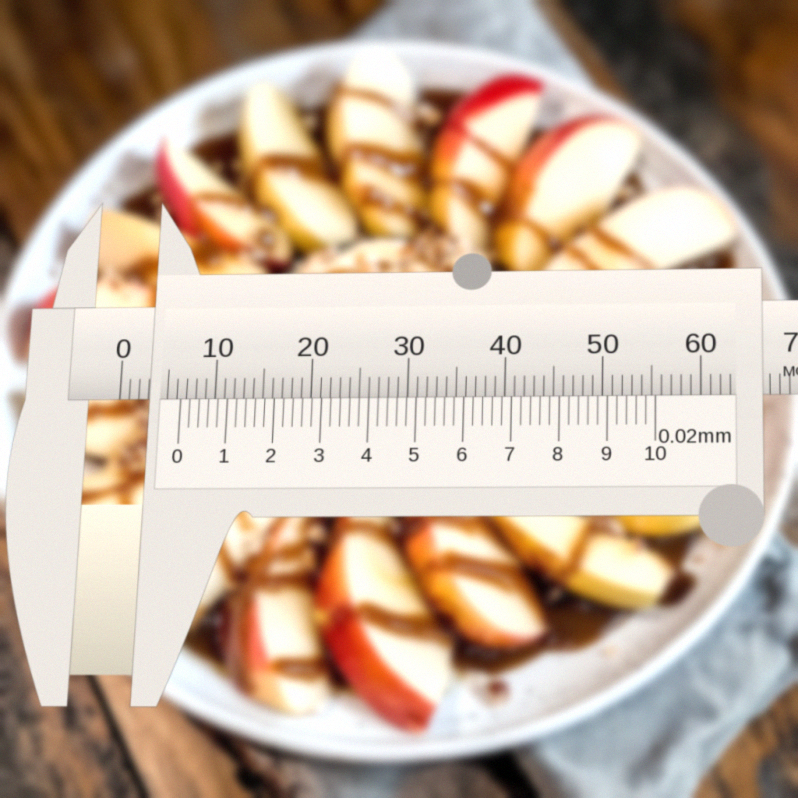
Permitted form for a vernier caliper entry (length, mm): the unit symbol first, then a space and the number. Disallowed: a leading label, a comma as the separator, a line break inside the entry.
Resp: mm 6.4
